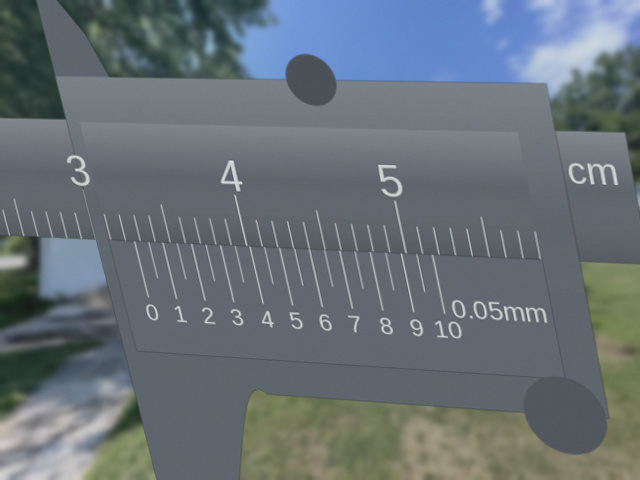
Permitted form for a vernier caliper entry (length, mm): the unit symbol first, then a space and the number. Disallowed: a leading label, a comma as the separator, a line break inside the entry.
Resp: mm 32.6
